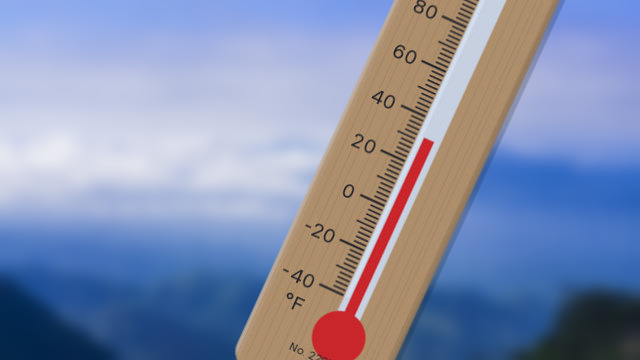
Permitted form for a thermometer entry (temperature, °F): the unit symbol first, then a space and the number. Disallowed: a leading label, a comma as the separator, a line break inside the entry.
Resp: °F 32
